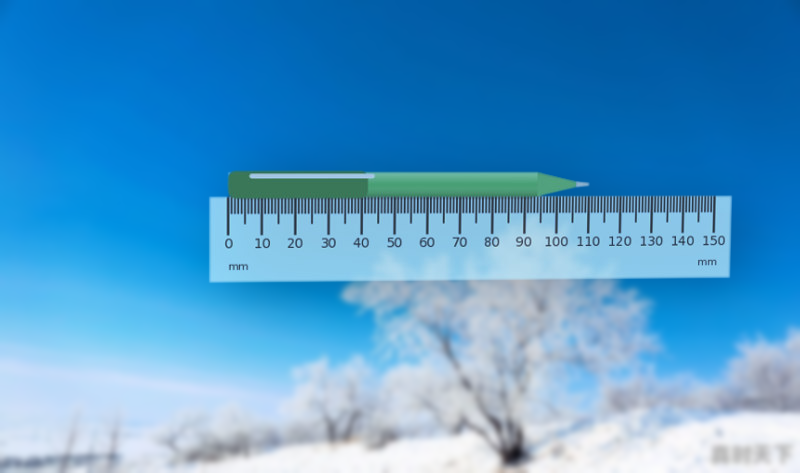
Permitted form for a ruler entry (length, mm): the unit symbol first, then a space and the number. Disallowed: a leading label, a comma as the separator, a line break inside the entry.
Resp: mm 110
